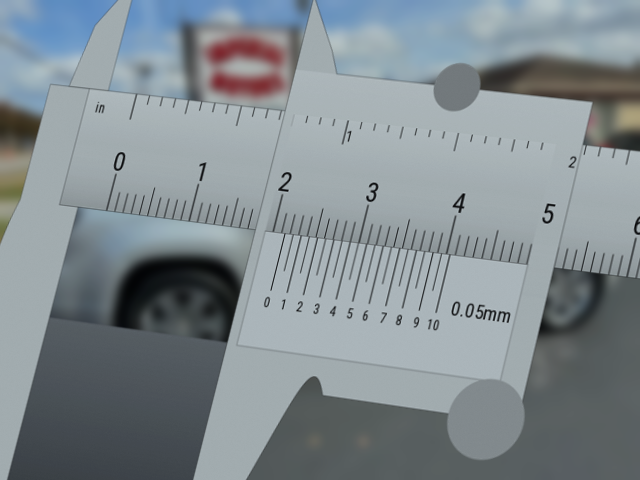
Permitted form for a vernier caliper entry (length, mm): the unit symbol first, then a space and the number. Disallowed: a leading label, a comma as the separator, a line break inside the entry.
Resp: mm 21.4
